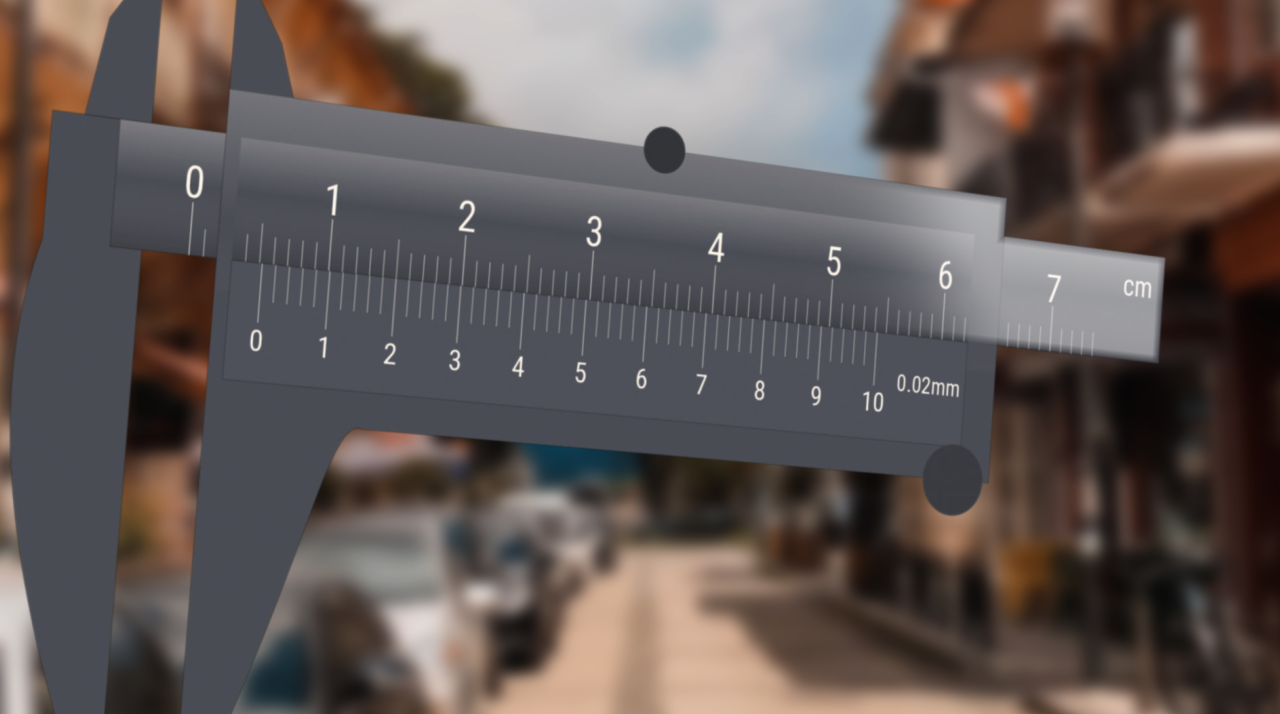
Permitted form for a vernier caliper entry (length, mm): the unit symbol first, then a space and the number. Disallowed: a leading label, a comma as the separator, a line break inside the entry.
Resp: mm 5.2
